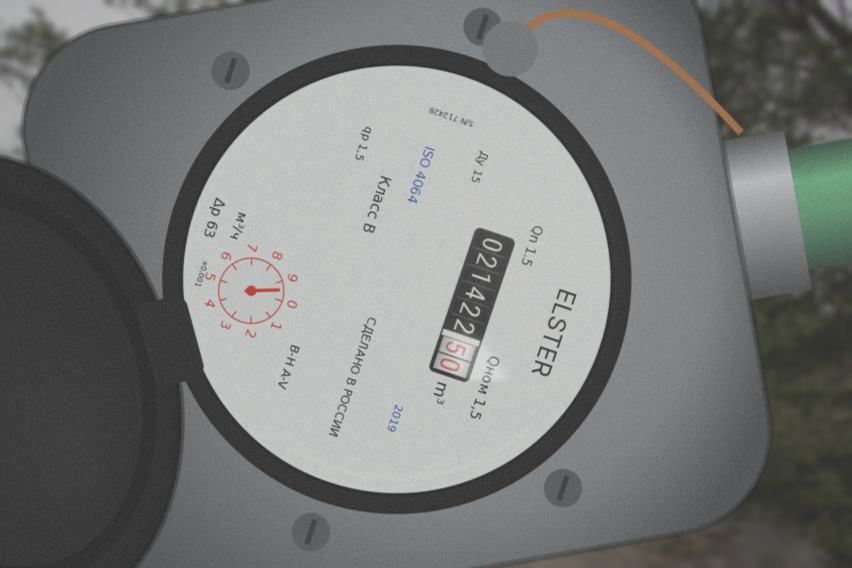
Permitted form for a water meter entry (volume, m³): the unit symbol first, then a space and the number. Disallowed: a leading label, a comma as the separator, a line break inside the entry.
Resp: m³ 21422.499
